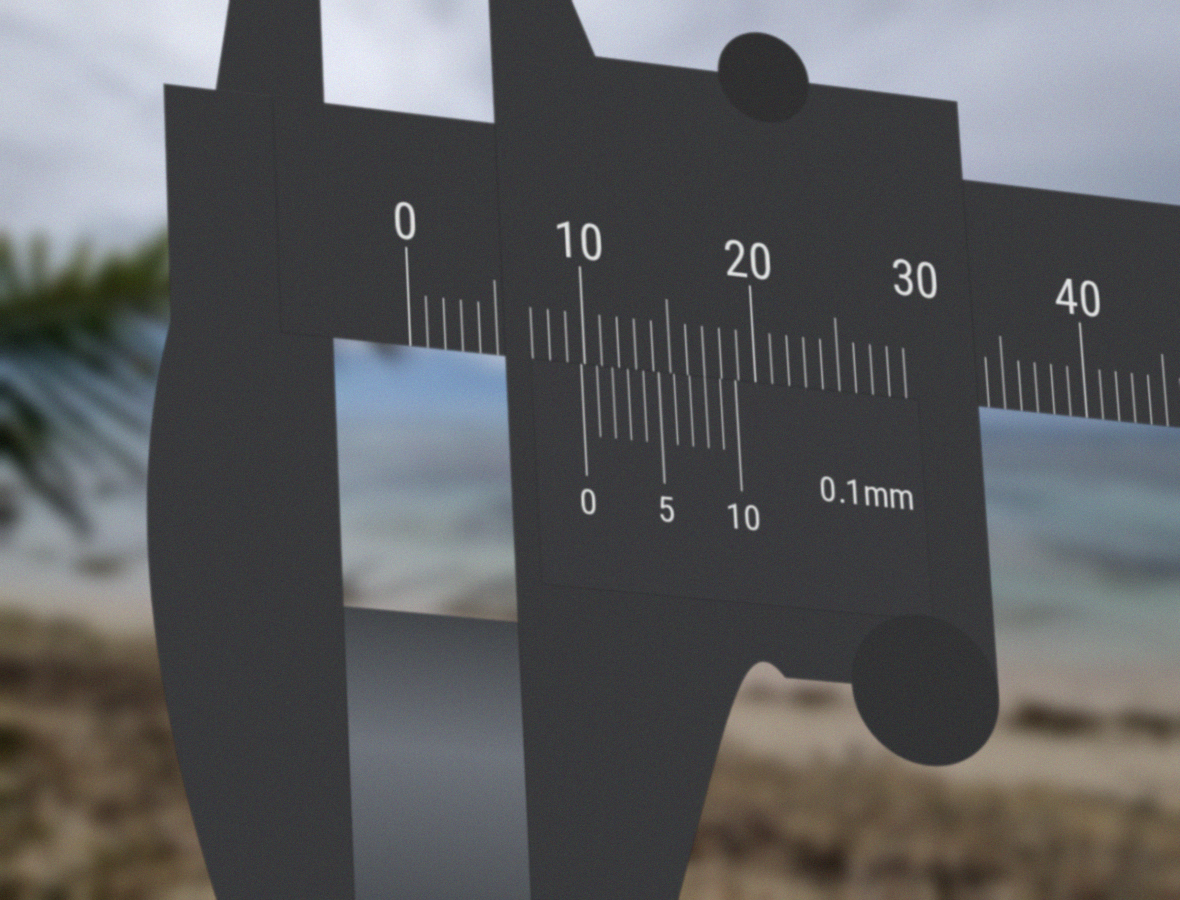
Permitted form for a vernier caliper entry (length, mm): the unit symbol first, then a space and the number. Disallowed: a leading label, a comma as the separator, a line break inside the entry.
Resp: mm 9.8
